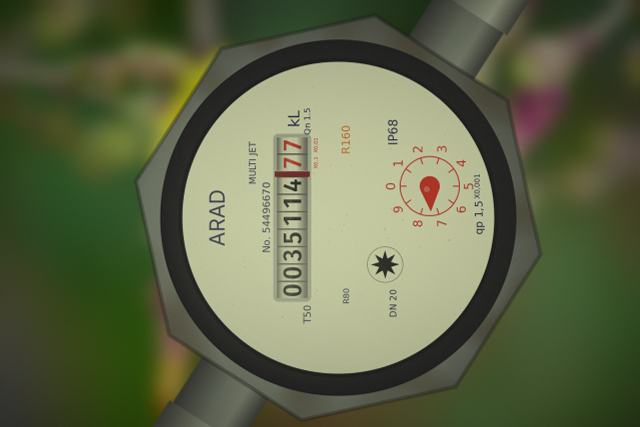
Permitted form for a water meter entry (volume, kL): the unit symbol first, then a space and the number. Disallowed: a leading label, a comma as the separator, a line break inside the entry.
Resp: kL 35114.777
